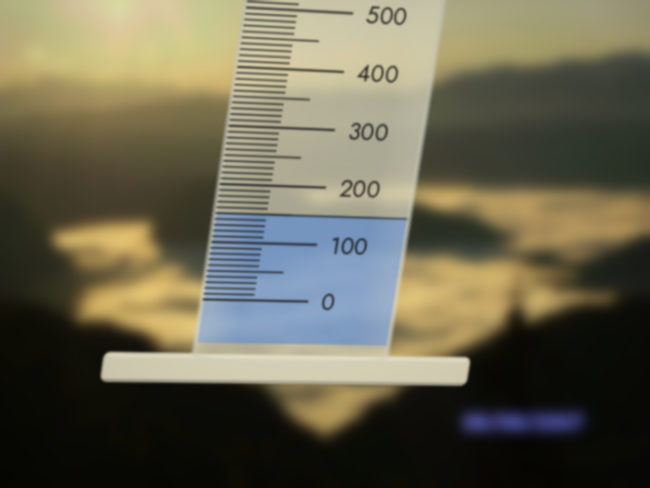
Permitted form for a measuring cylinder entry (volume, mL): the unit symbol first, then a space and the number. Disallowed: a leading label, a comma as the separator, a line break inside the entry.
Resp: mL 150
